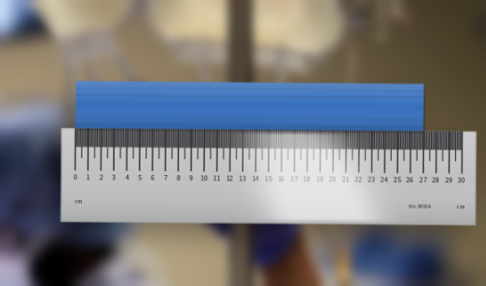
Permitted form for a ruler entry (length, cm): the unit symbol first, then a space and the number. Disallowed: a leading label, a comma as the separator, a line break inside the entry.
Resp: cm 27
